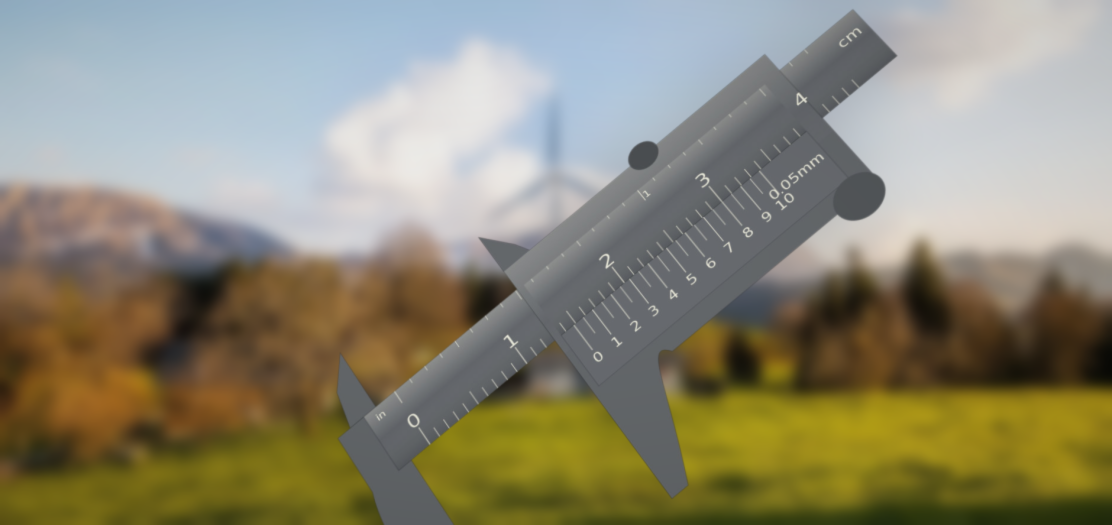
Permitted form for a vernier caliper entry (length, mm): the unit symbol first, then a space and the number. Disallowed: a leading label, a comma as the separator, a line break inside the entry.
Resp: mm 14.8
